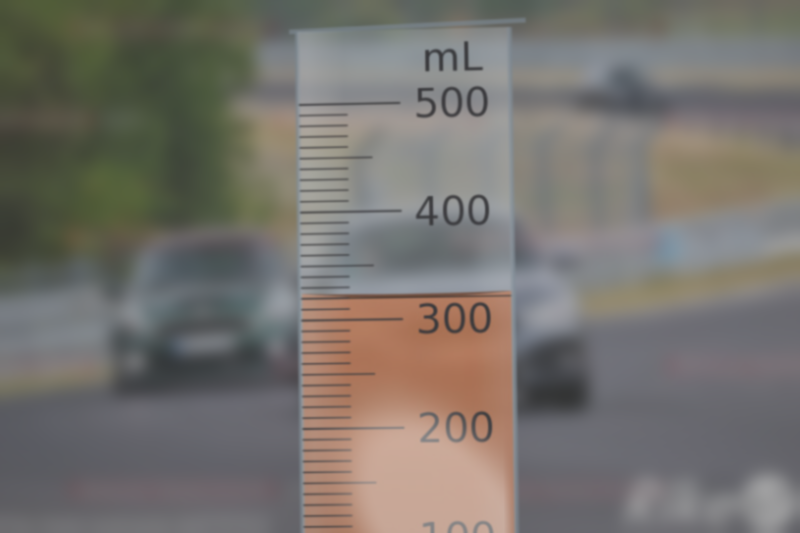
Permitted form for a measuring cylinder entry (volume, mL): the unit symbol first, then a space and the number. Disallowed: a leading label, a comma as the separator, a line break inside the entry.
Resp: mL 320
